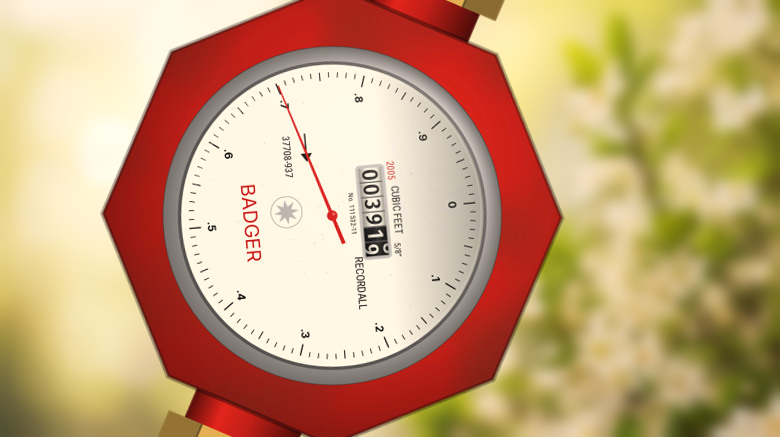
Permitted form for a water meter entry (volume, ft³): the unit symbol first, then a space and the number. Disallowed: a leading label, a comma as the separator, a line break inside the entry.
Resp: ft³ 3918.70
